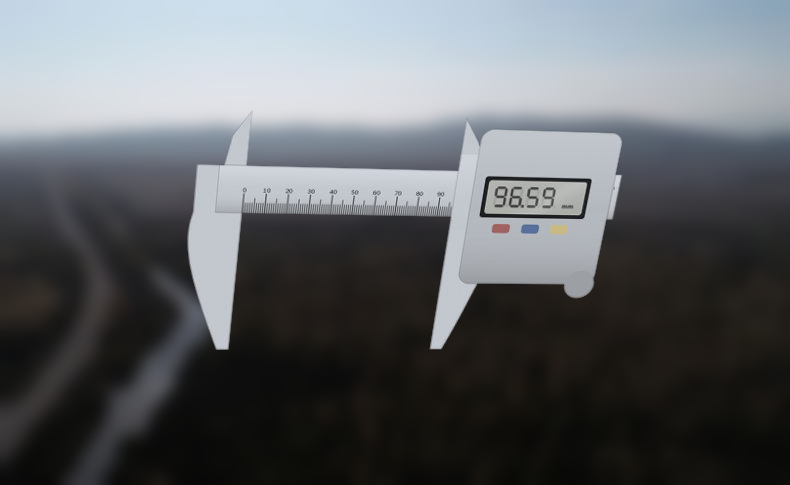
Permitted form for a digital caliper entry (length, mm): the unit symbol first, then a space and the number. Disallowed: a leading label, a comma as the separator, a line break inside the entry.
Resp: mm 96.59
